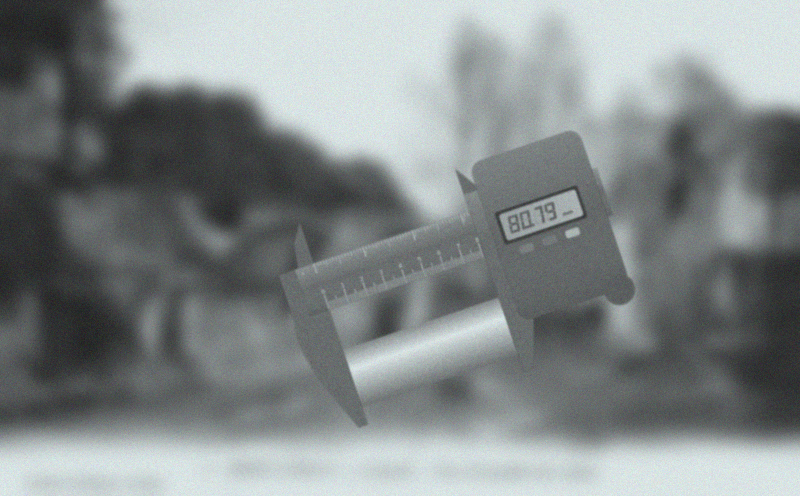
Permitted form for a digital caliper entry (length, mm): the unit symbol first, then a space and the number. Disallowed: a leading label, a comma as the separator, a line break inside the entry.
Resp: mm 80.79
